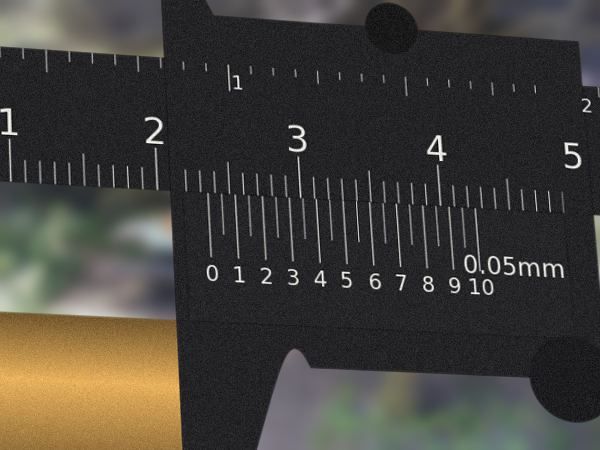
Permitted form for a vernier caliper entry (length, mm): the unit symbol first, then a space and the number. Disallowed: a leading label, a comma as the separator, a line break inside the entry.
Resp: mm 23.5
